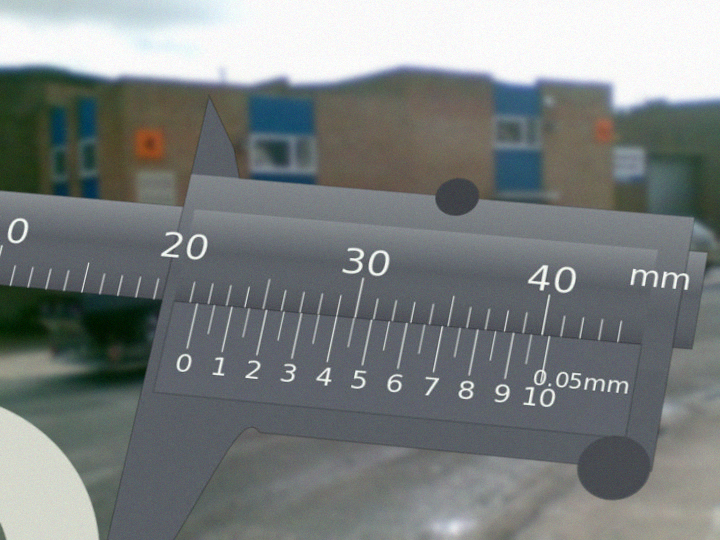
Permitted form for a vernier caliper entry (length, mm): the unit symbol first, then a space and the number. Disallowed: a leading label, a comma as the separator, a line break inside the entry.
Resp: mm 21.4
